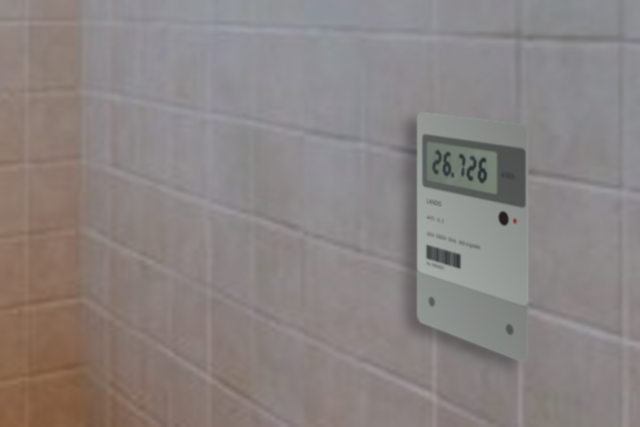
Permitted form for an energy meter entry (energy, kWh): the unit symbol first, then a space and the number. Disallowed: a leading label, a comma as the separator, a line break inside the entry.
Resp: kWh 26.726
